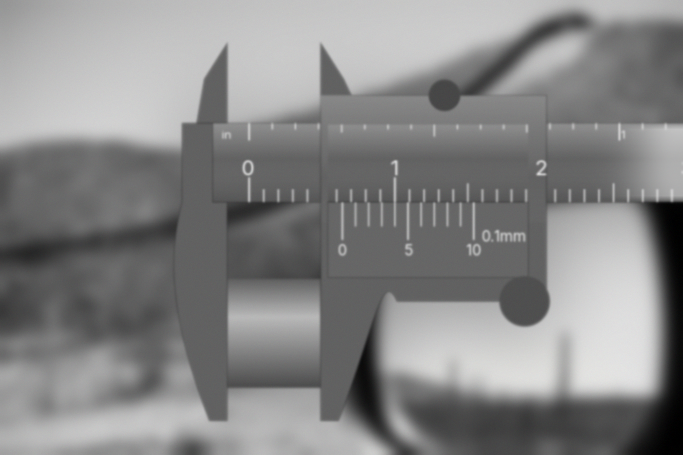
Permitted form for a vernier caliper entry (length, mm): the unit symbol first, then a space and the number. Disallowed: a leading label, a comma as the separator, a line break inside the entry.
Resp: mm 6.4
